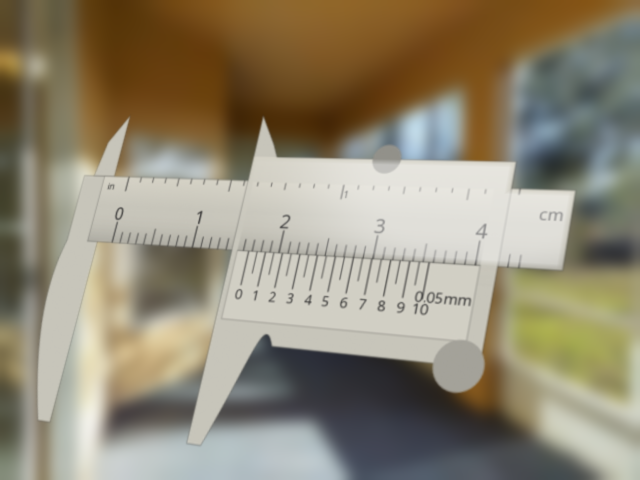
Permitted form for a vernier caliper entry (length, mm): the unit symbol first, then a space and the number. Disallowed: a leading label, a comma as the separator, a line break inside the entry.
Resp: mm 16.6
